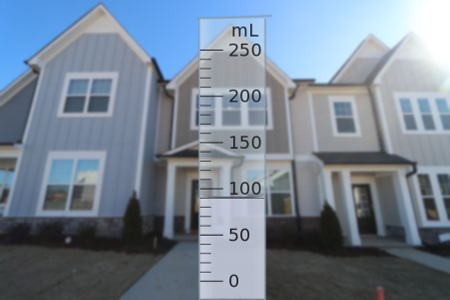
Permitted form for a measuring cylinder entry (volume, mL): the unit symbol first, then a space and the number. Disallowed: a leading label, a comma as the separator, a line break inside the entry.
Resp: mL 90
